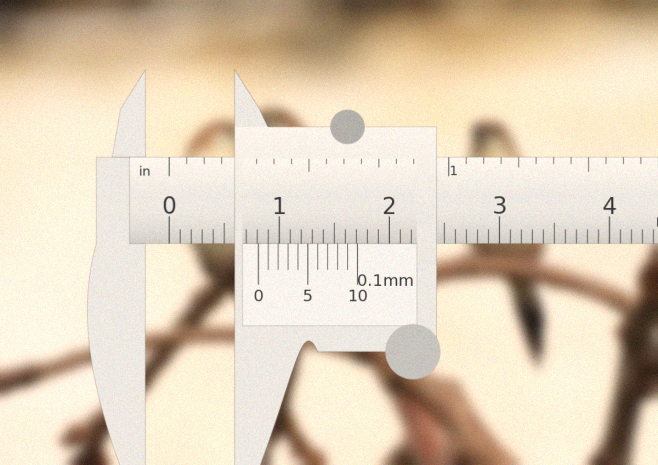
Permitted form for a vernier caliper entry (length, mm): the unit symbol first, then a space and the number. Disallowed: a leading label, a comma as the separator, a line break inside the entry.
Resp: mm 8.1
